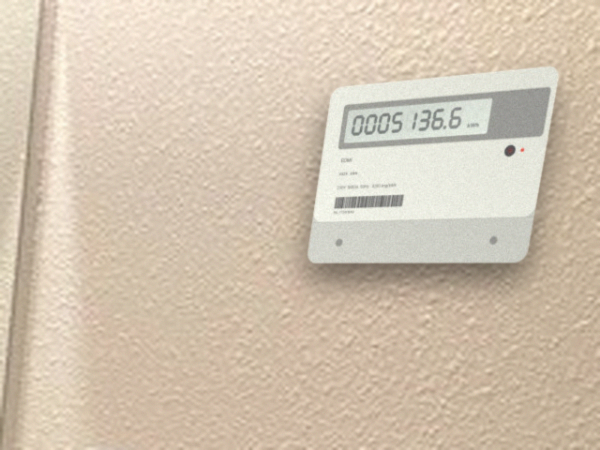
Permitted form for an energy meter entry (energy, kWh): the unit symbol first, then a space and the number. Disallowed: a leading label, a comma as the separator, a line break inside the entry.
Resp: kWh 5136.6
